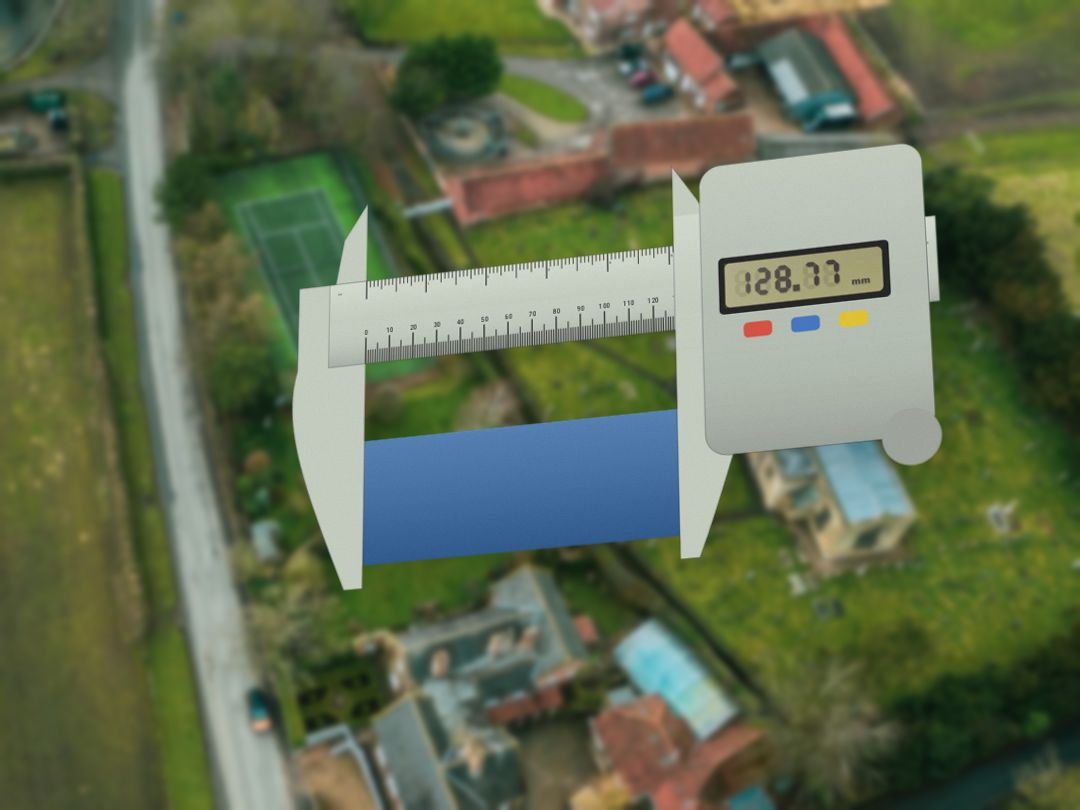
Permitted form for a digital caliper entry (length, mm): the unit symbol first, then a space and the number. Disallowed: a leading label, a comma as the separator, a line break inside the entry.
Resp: mm 128.77
